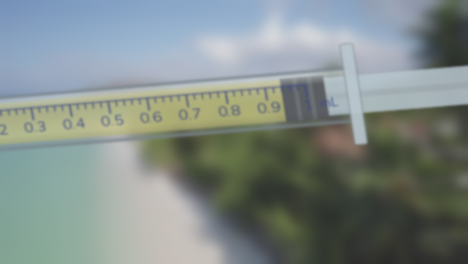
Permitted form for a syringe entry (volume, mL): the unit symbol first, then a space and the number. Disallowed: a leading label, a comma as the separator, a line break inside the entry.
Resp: mL 0.94
